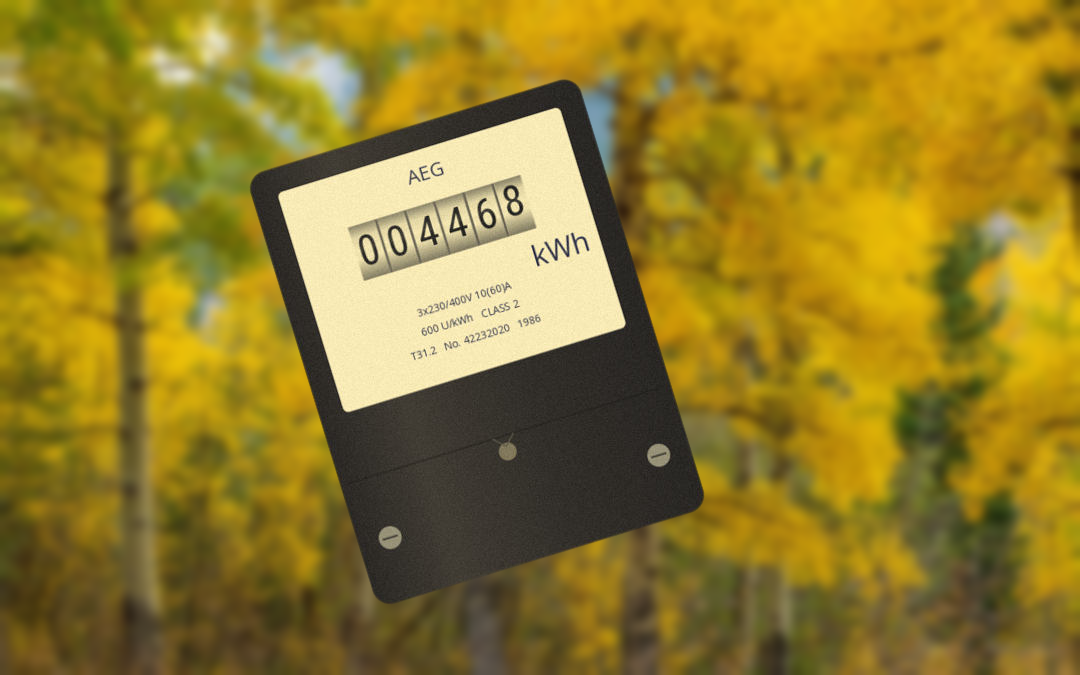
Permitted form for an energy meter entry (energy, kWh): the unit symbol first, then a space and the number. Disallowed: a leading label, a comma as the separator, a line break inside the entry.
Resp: kWh 4468
